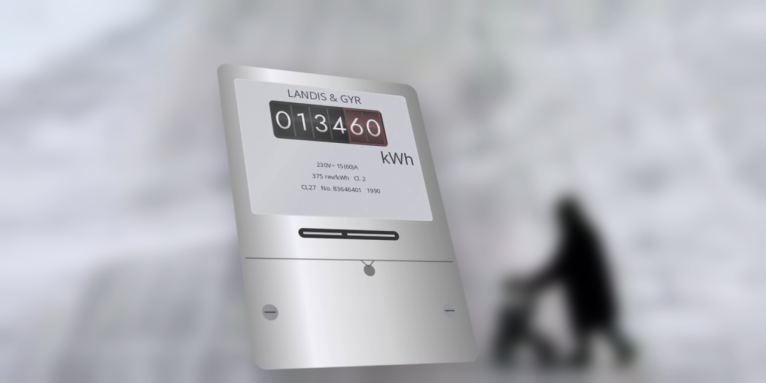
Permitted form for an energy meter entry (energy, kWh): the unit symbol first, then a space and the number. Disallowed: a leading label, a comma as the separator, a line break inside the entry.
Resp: kWh 134.60
